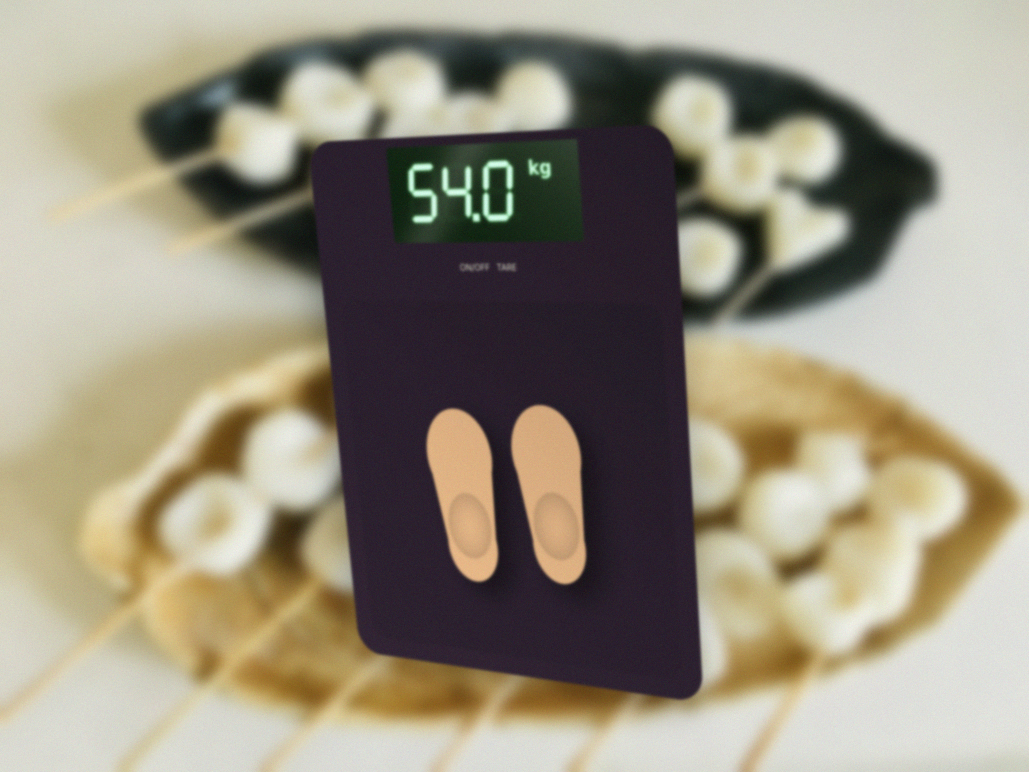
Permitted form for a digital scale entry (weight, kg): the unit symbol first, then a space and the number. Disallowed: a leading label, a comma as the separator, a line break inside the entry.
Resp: kg 54.0
